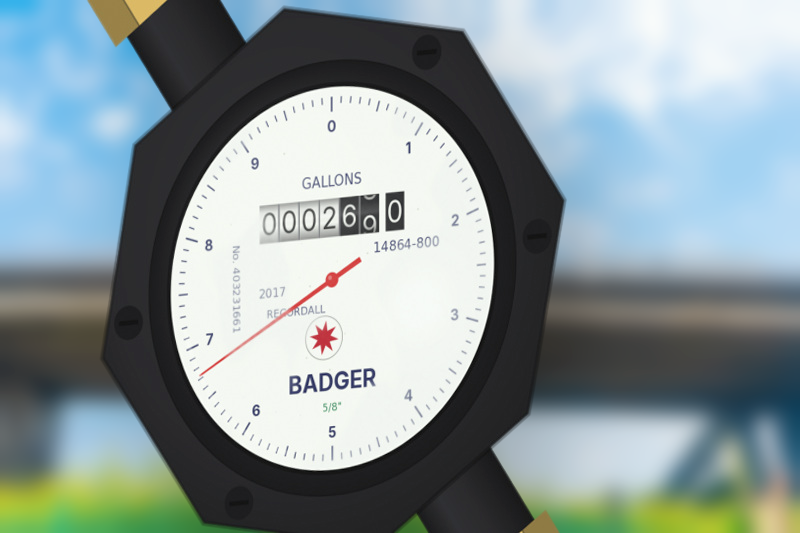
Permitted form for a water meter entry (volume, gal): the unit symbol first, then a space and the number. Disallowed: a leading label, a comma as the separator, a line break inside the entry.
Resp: gal 2686.7
